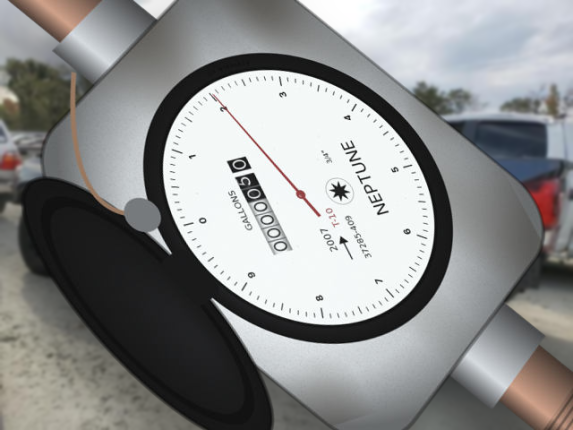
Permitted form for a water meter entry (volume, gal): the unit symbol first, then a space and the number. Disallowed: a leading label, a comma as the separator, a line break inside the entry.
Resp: gal 52.0
